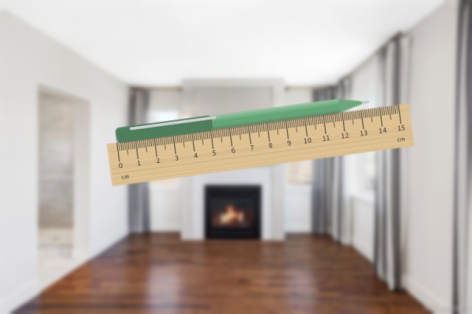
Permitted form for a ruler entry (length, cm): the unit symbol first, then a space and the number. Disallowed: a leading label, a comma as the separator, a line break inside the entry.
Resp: cm 13.5
